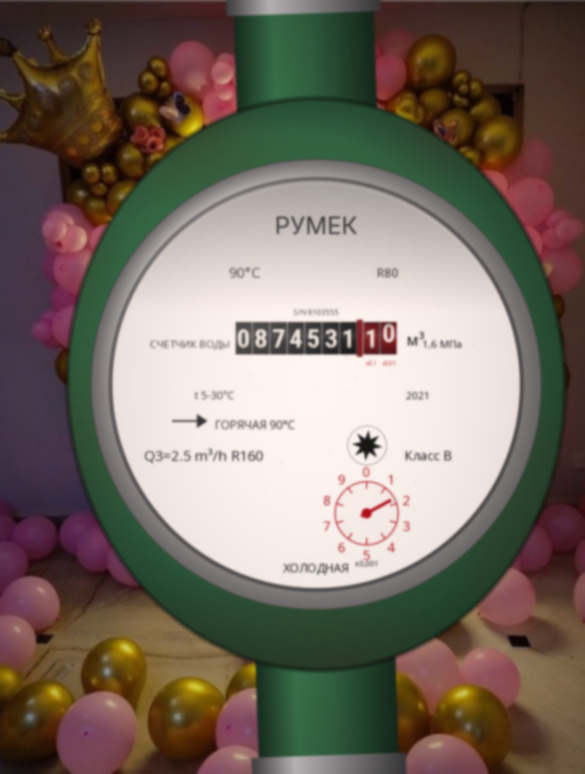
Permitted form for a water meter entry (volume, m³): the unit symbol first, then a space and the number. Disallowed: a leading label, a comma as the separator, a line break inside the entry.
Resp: m³ 874531.101
